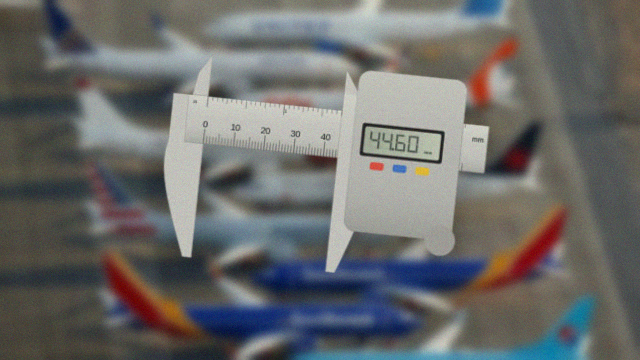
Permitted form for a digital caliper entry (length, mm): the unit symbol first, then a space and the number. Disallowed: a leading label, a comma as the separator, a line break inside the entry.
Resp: mm 44.60
